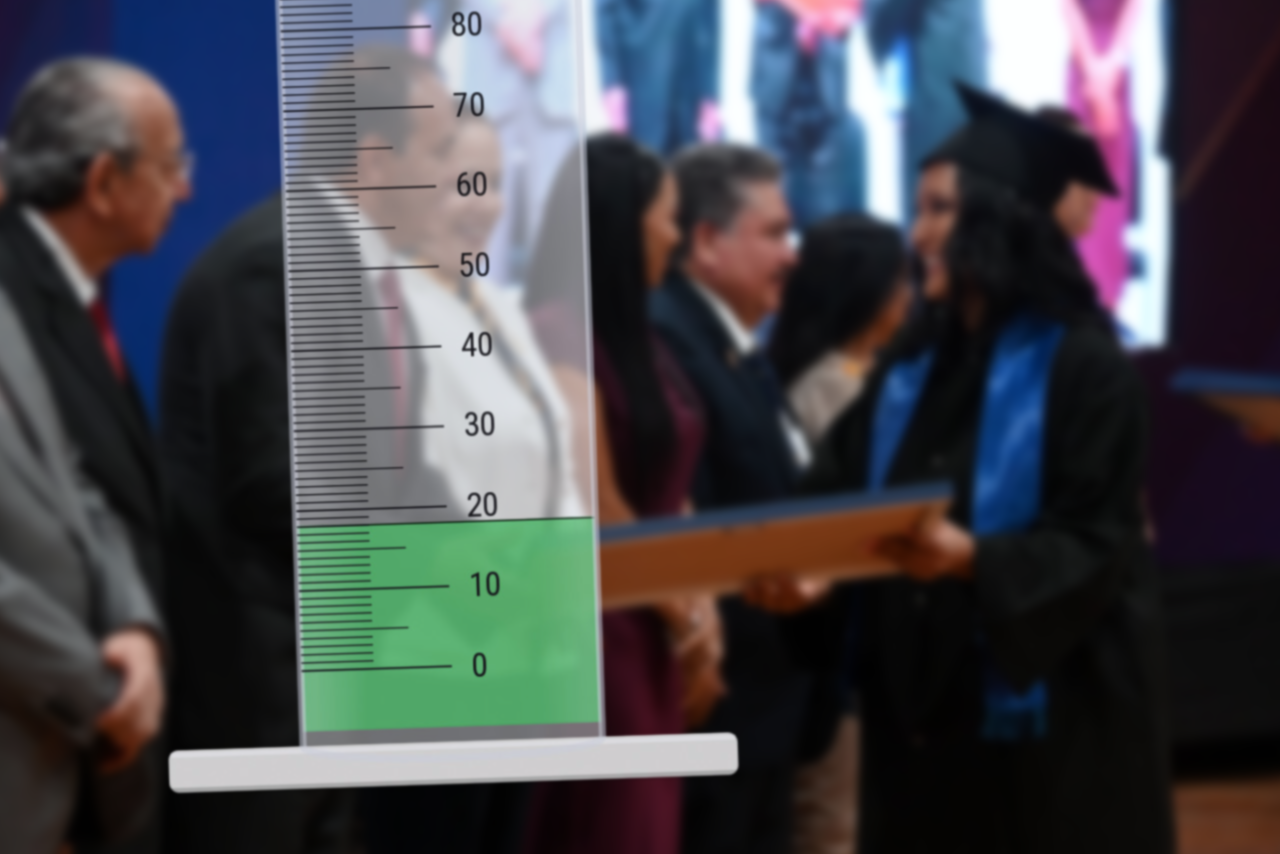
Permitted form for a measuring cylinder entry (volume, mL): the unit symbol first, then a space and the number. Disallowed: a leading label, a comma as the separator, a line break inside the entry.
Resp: mL 18
